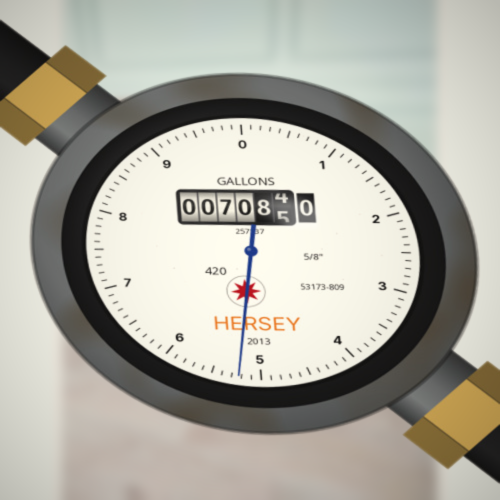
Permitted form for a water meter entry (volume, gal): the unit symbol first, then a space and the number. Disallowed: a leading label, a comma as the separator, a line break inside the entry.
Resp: gal 70845.2
